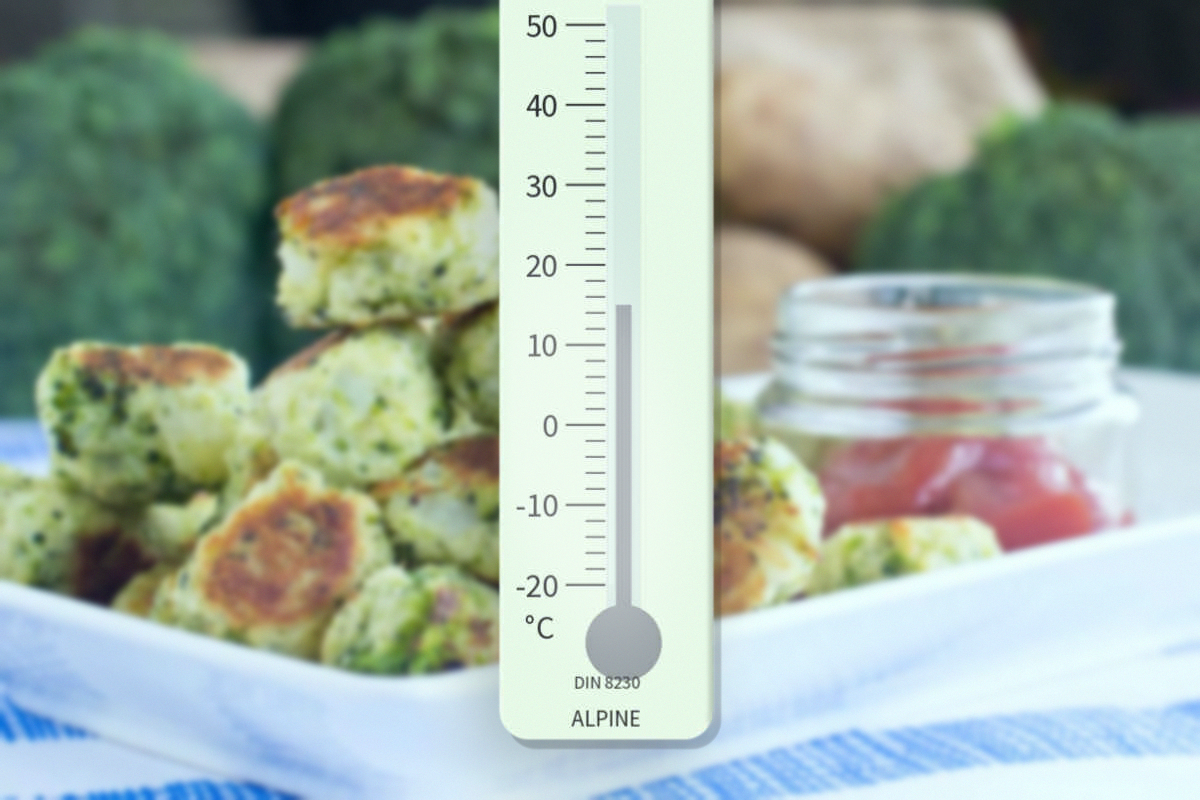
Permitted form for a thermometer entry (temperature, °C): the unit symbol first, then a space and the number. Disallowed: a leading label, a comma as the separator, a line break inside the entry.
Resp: °C 15
